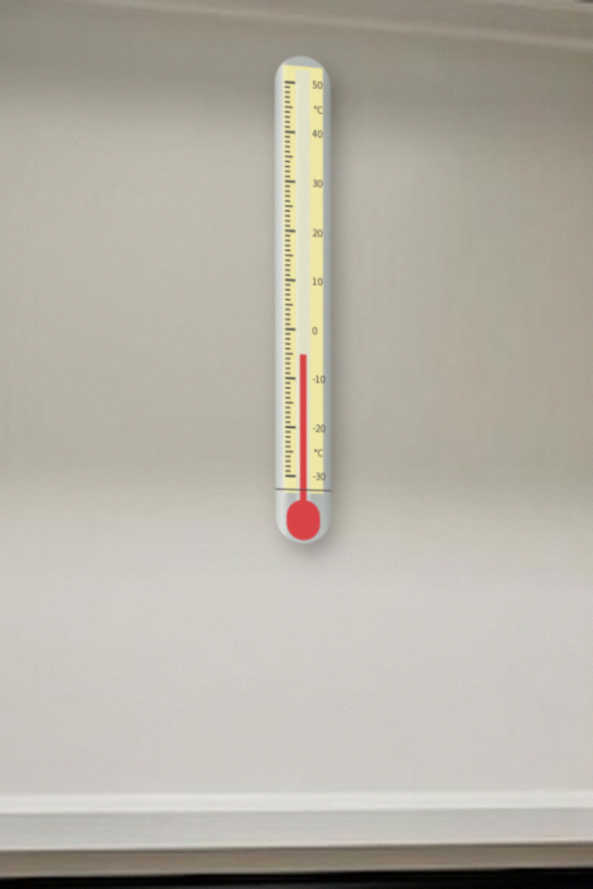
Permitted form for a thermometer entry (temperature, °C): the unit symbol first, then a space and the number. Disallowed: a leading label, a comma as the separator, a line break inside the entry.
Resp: °C -5
